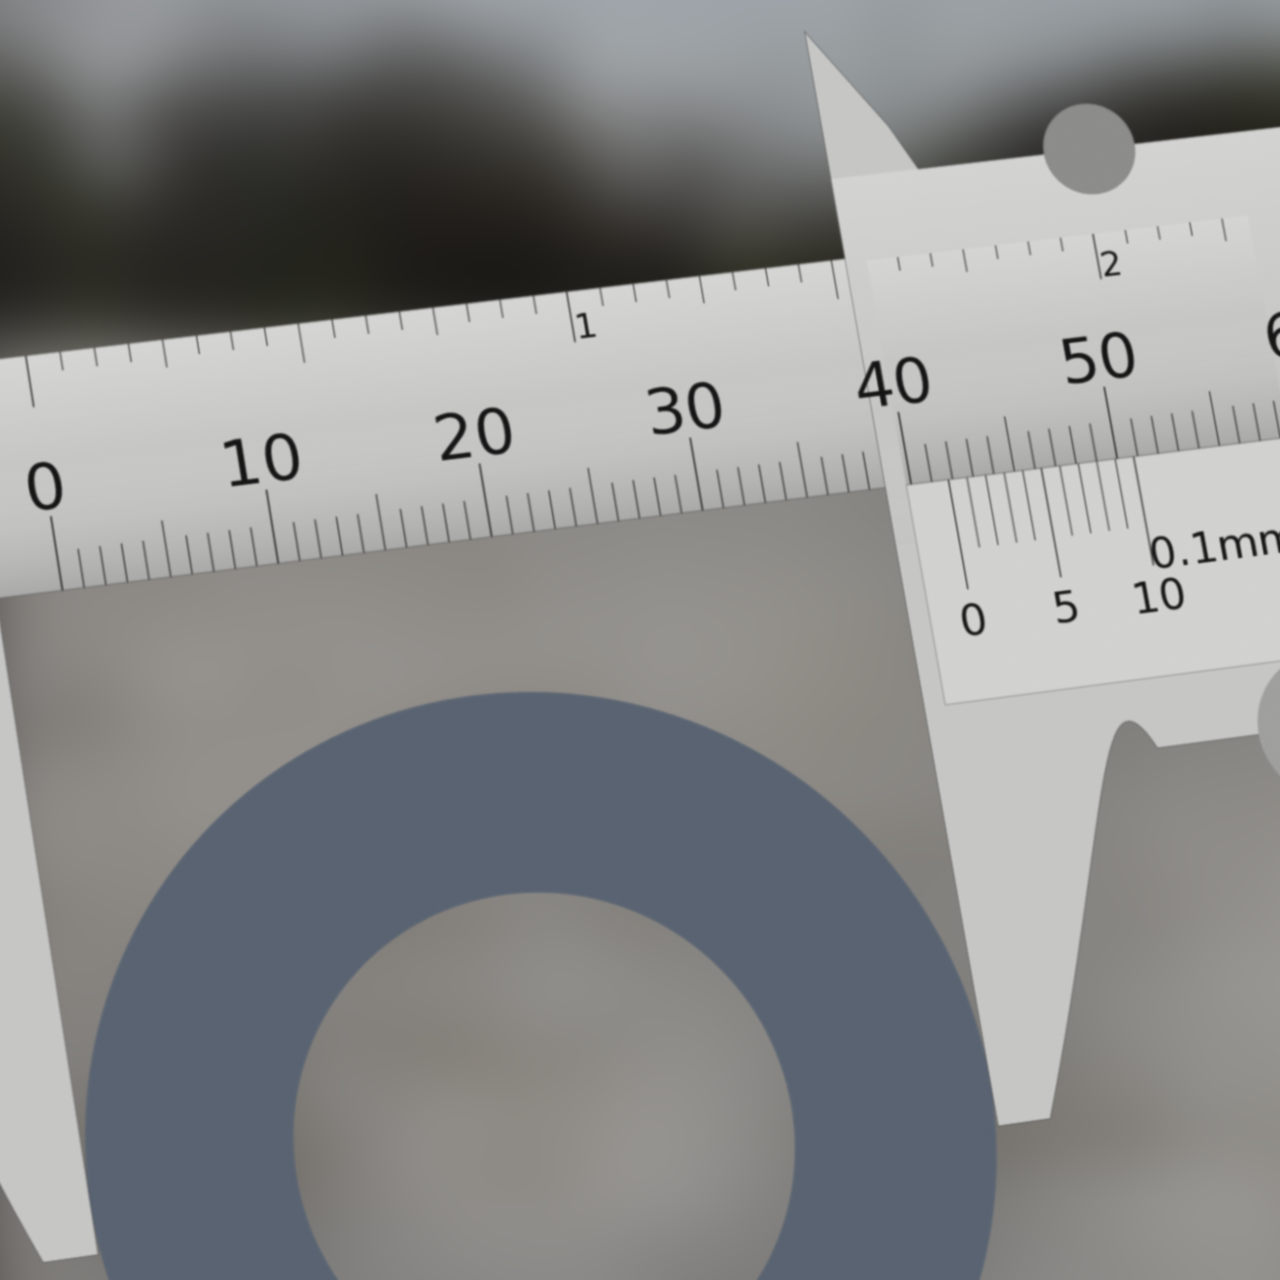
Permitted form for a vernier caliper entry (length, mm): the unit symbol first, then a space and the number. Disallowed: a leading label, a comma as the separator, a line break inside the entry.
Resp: mm 41.8
